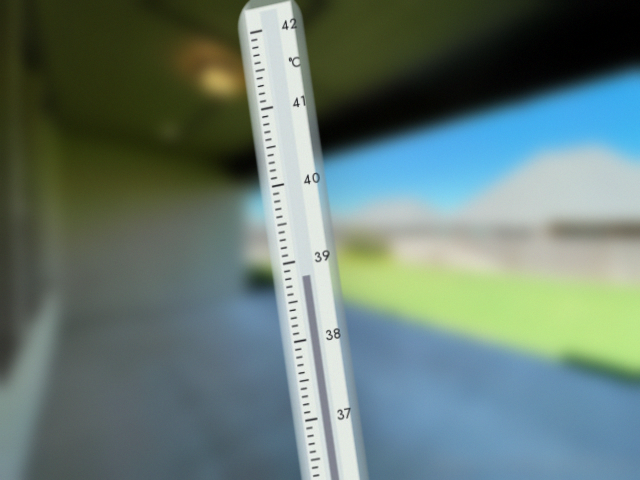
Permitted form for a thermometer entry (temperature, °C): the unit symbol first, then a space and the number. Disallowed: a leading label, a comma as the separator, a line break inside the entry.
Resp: °C 38.8
